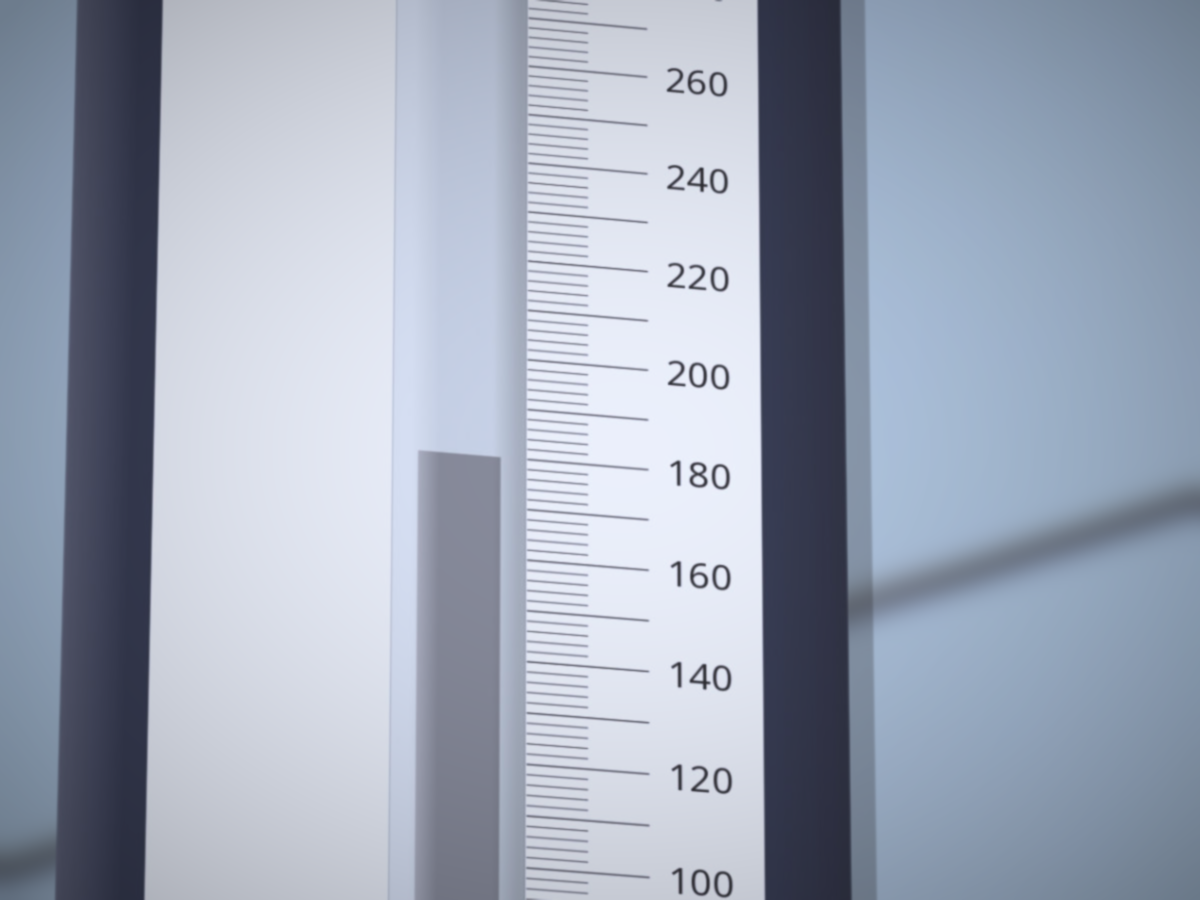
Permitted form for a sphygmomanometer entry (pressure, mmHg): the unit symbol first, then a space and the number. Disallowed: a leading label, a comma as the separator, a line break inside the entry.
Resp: mmHg 180
